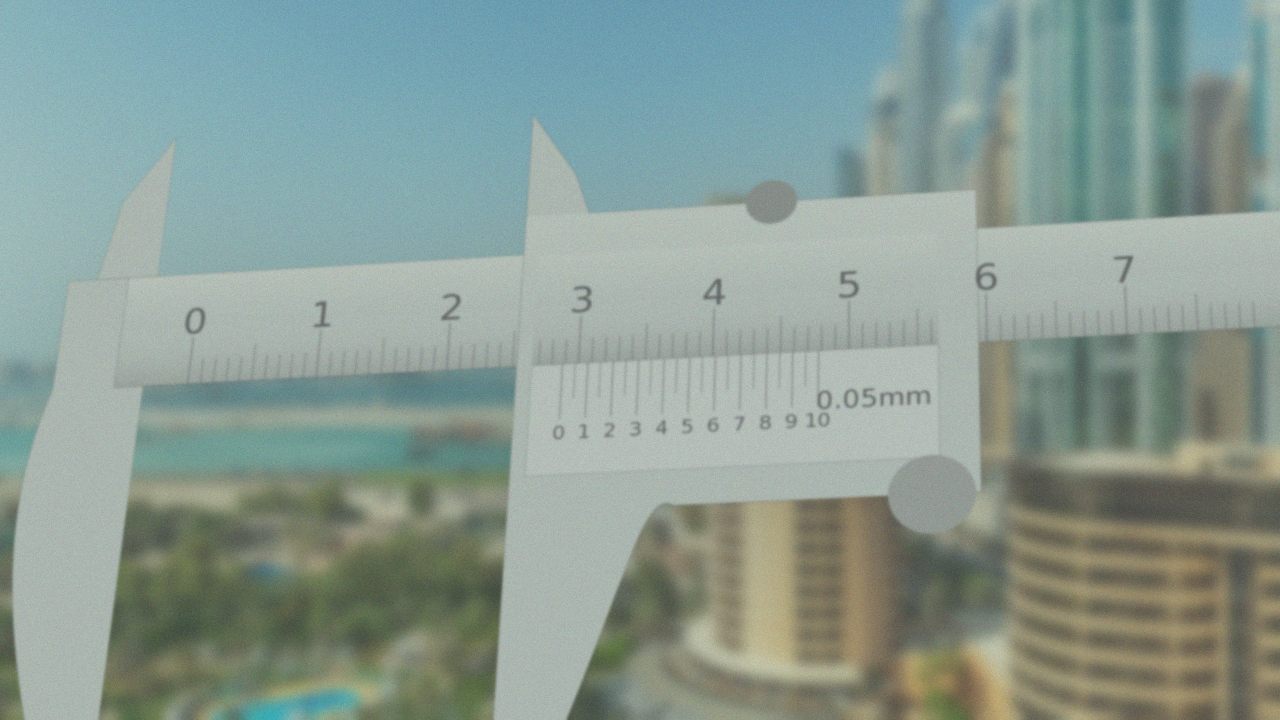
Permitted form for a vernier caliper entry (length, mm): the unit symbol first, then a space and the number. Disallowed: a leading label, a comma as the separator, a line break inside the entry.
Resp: mm 28.8
